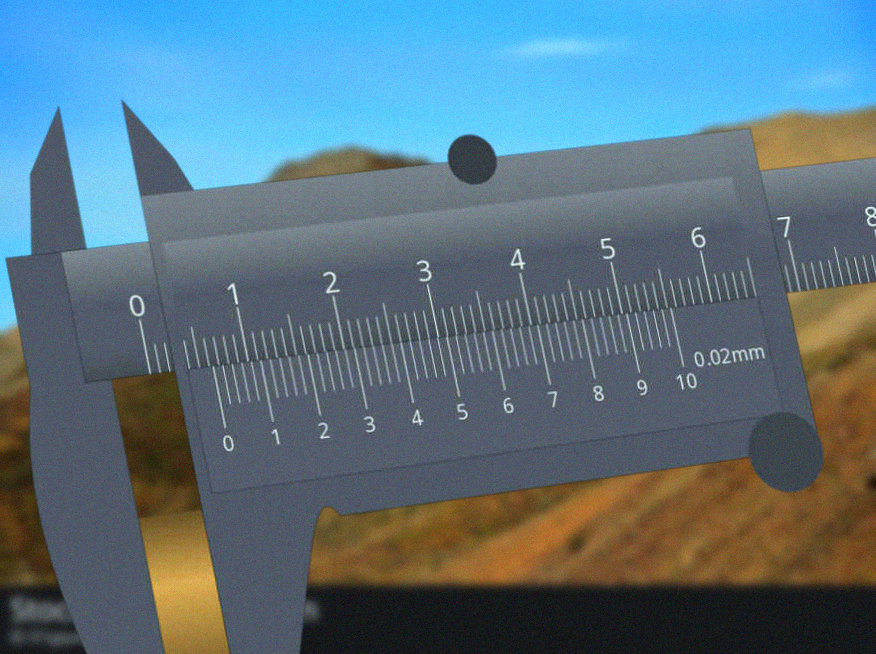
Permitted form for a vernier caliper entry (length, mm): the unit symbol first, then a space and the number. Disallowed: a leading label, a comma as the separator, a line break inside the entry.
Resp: mm 6.4
